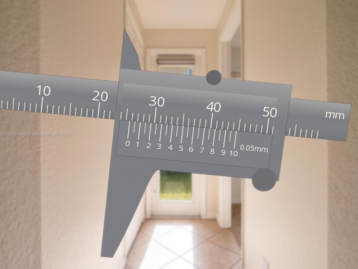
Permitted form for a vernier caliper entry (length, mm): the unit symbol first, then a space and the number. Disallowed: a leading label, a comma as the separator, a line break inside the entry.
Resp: mm 25.6
